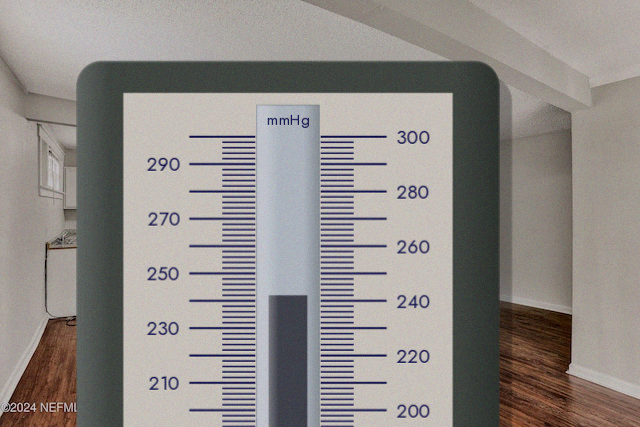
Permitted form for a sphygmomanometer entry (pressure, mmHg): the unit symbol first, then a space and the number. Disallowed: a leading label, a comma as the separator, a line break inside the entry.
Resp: mmHg 242
